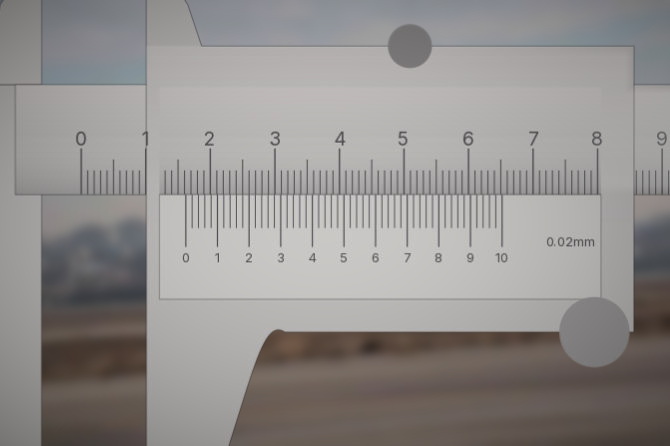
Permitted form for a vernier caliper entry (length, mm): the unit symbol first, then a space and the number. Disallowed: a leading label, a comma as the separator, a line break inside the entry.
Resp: mm 16.2
